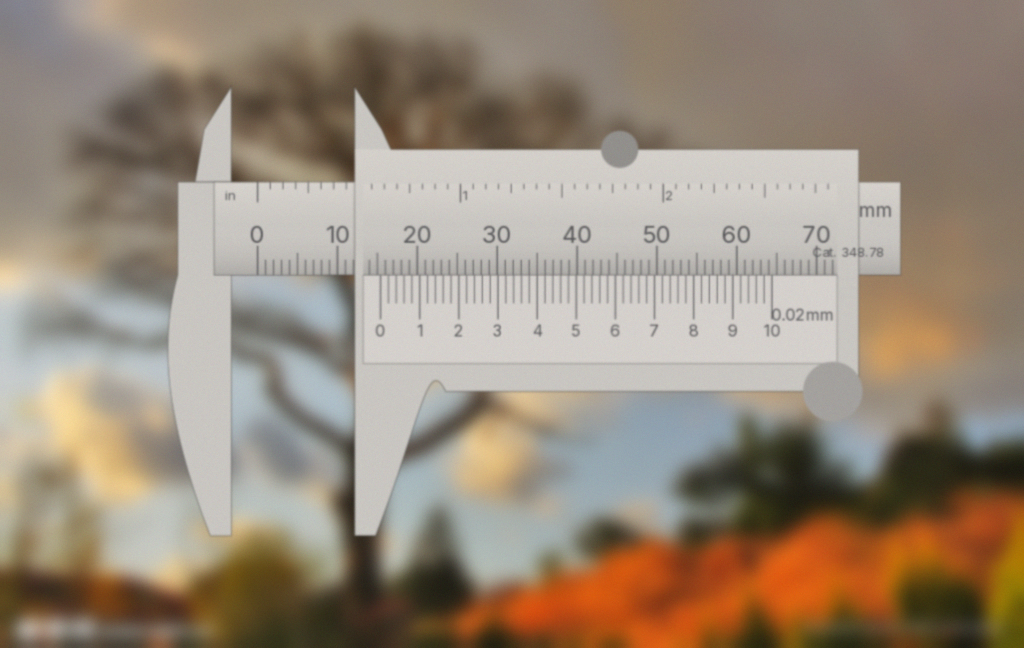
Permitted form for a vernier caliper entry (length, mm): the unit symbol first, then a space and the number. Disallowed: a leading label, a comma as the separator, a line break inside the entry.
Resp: mm 15.4
